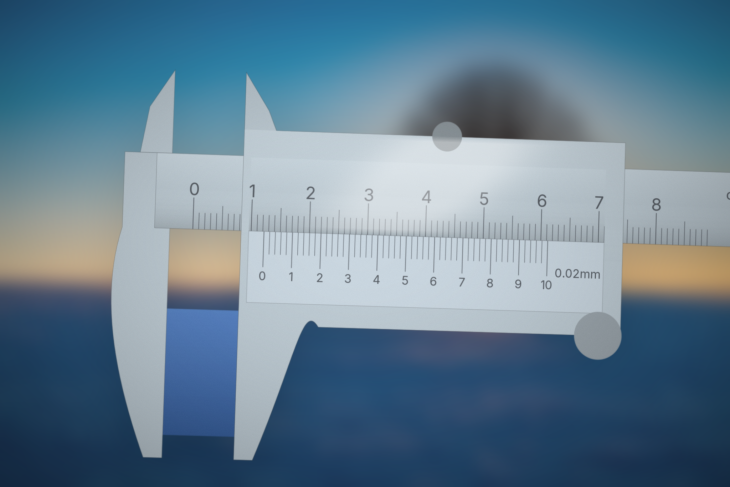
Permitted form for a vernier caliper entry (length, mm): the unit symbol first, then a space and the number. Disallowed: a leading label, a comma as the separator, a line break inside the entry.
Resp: mm 12.2
